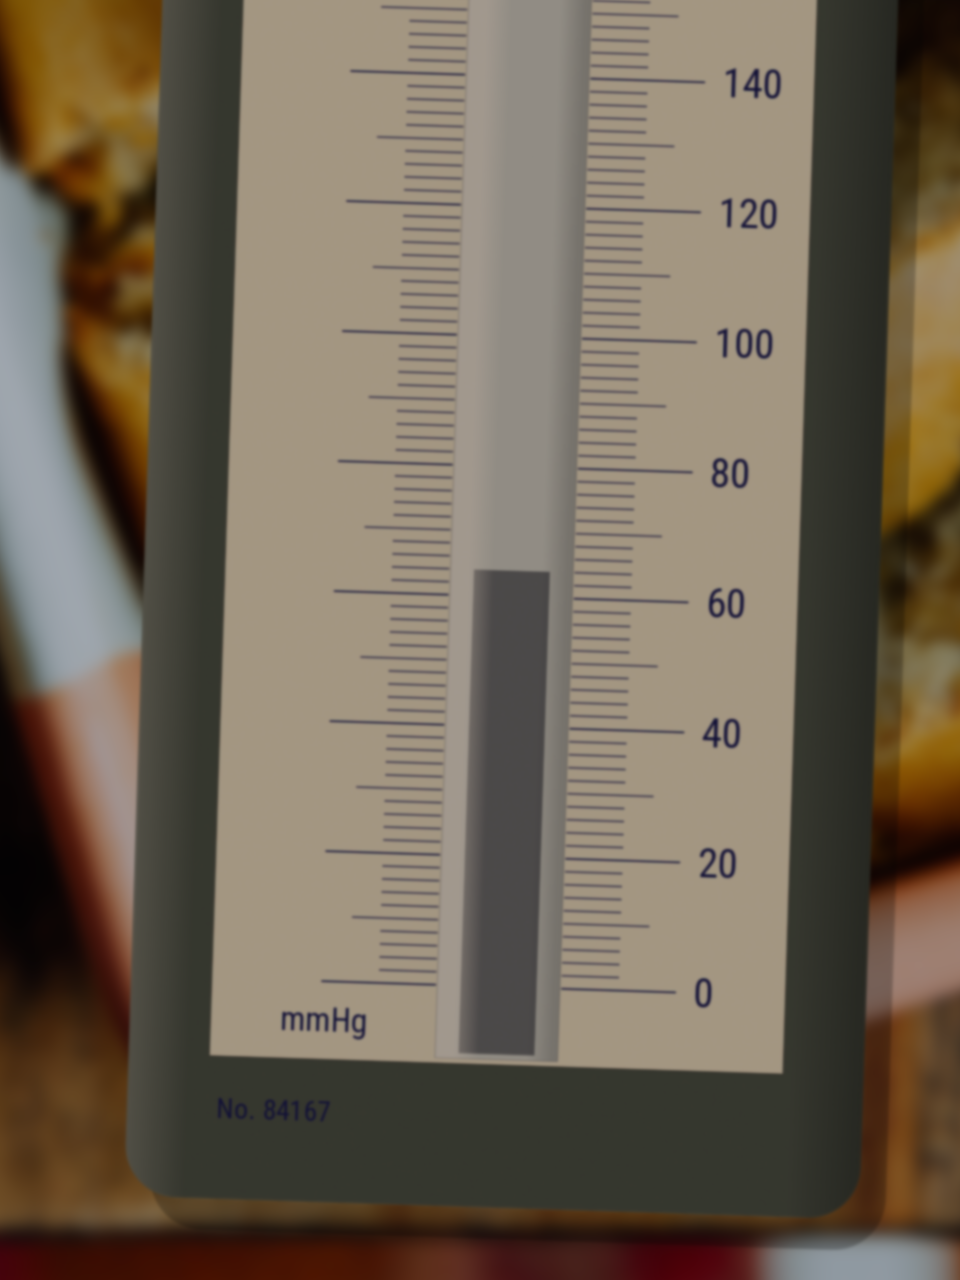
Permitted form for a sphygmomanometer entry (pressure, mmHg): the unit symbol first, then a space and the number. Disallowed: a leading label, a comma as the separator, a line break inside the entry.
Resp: mmHg 64
